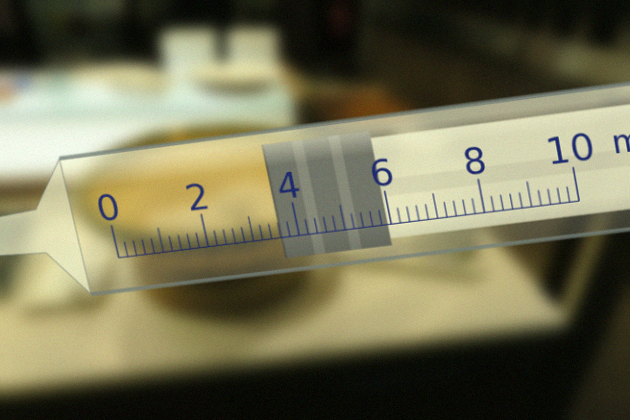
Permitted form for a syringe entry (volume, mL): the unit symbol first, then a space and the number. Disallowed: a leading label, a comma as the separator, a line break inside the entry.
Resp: mL 3.6
